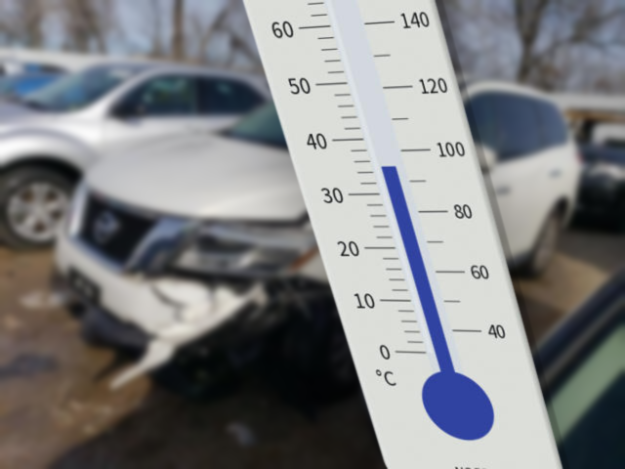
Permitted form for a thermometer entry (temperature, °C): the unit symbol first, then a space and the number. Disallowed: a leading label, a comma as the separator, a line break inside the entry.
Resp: °C 35
